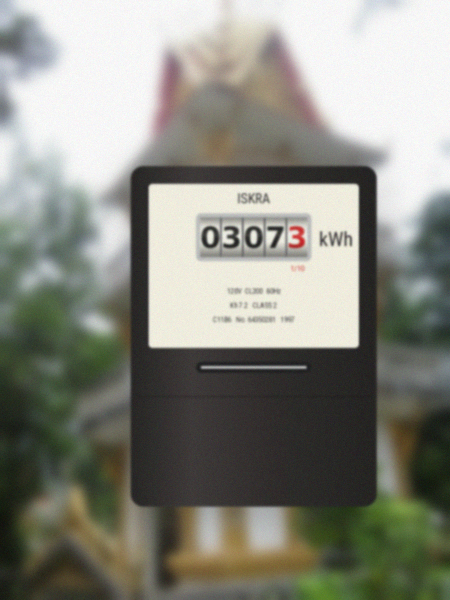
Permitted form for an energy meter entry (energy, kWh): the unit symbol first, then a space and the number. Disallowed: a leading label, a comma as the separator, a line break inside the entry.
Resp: kWh 307.3
